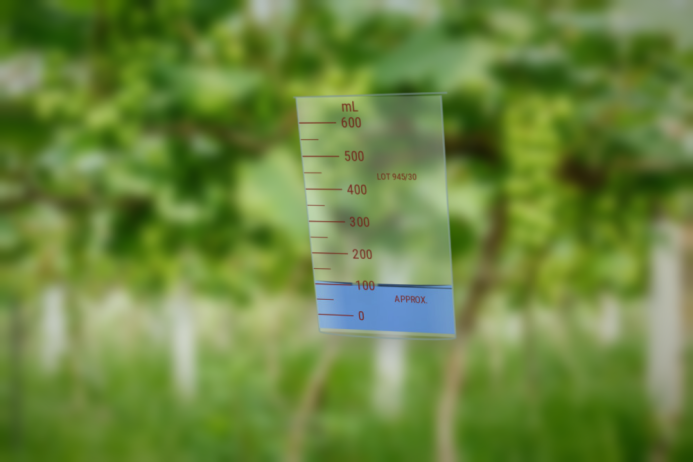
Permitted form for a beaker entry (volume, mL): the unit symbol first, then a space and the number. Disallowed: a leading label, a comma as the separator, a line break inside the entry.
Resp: mL 100
